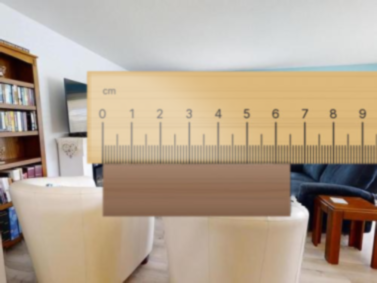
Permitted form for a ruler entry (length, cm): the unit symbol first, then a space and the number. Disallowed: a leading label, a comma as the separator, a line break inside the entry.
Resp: cm 6.5
